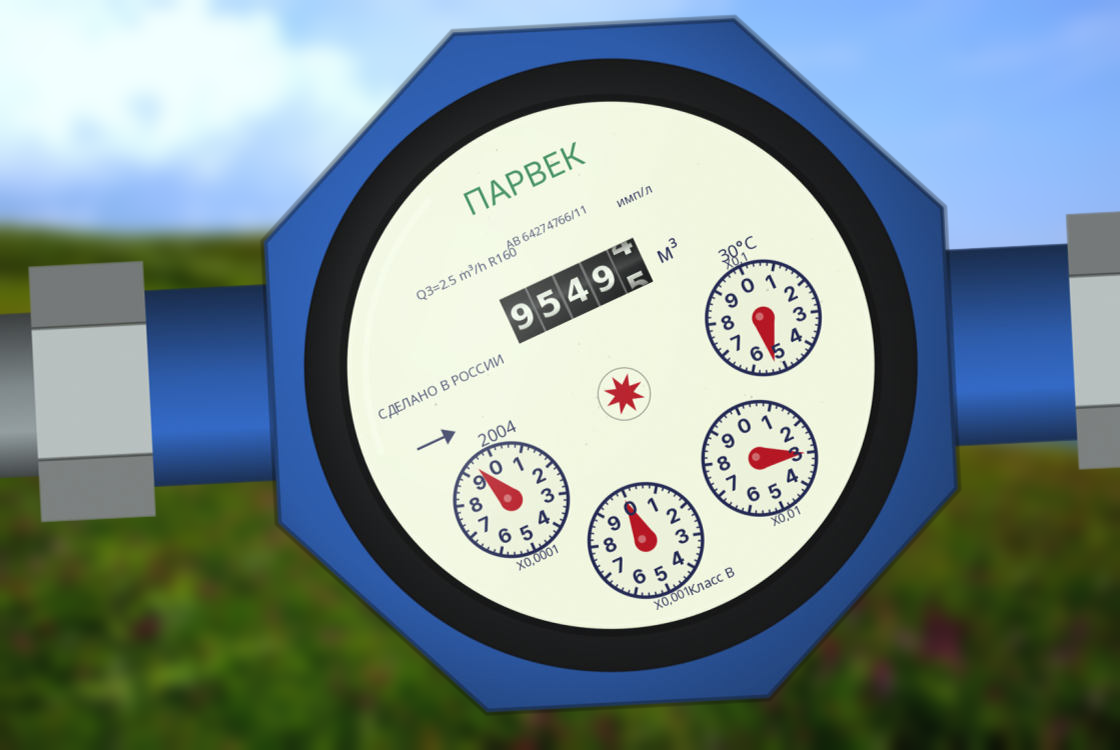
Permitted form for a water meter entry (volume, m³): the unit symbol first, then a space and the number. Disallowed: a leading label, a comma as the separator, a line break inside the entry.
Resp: m³ 95494.5299
